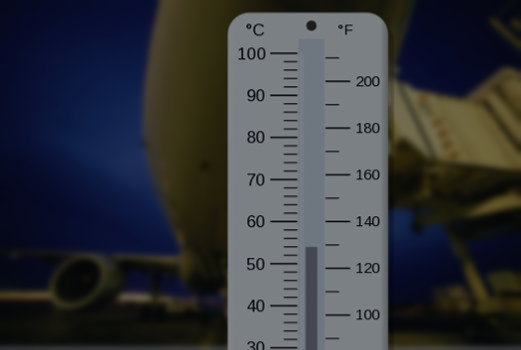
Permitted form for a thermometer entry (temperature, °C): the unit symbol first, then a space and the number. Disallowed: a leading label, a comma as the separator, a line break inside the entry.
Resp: °C 54
